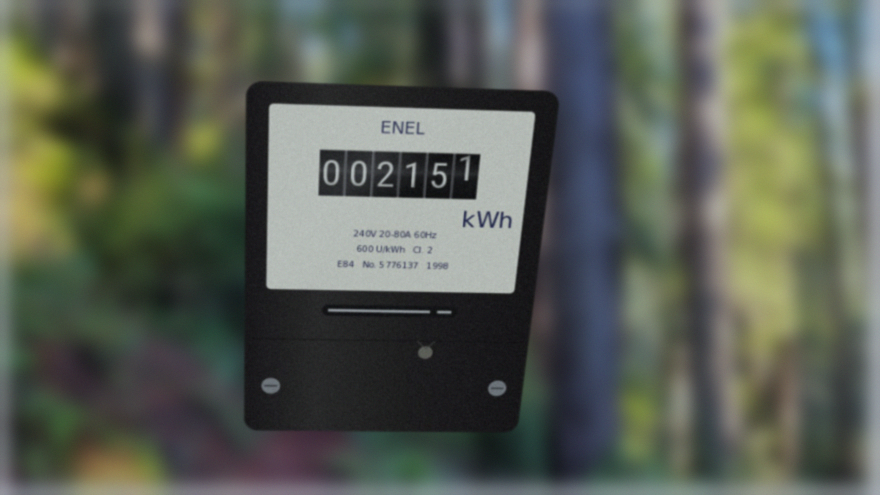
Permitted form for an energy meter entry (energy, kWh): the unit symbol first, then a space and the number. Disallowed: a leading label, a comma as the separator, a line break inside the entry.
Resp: kWh 2151
